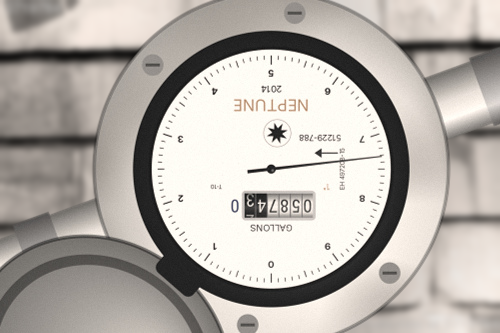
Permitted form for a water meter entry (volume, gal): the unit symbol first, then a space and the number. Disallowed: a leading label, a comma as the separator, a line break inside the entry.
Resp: gal 587427.3
